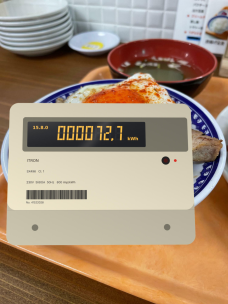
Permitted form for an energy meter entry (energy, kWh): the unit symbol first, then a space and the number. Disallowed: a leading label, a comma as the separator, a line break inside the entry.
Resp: kWh 72.7
